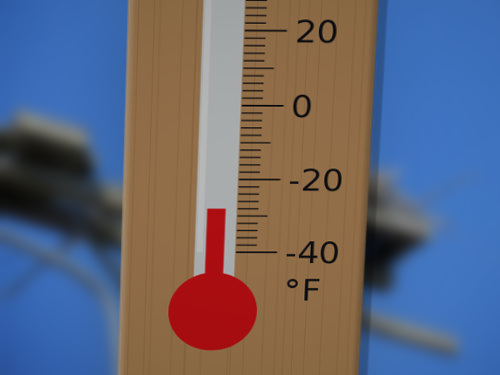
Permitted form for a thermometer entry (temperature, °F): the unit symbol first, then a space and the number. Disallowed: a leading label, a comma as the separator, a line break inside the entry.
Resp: °F -28
